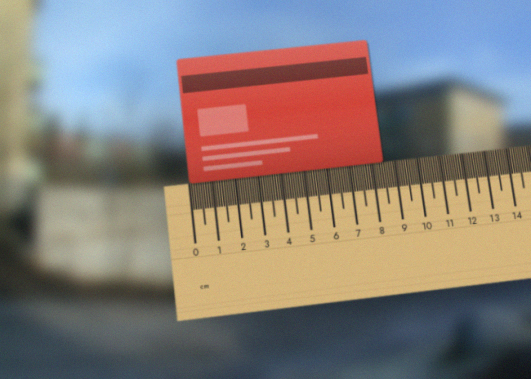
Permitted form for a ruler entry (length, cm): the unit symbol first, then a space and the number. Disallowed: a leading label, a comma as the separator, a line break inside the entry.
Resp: cm 8.5
